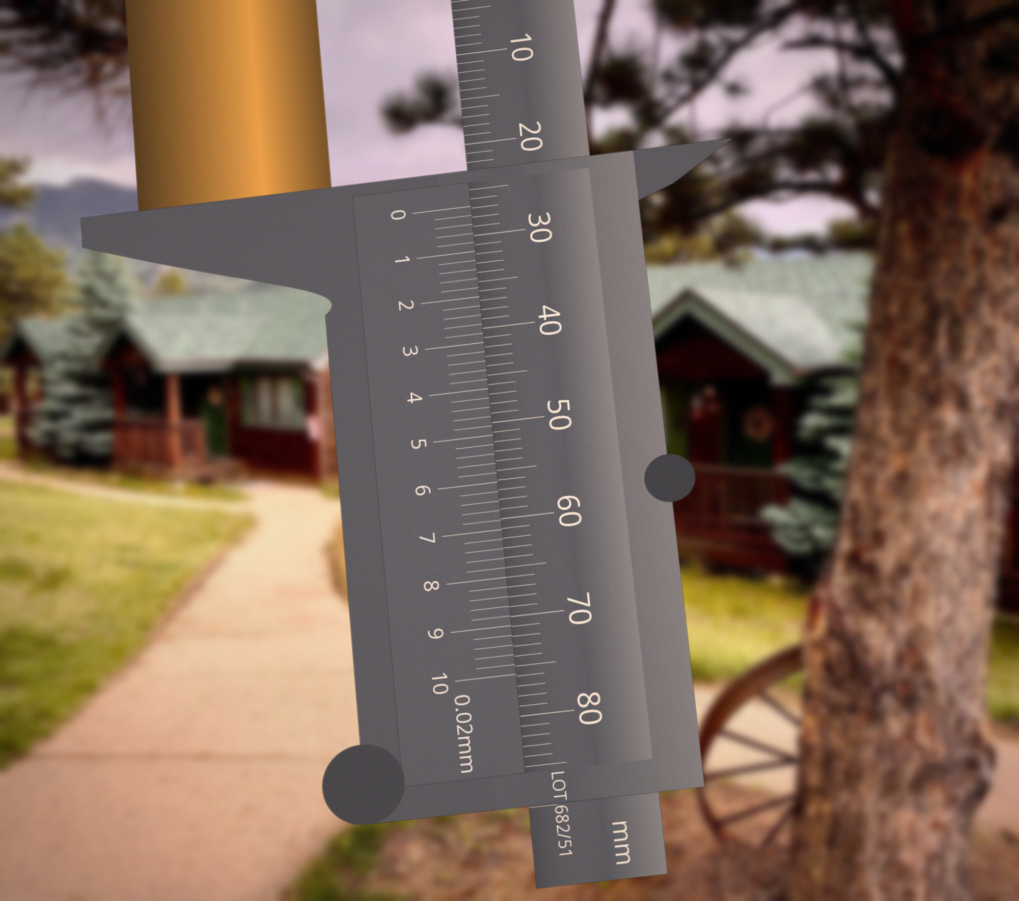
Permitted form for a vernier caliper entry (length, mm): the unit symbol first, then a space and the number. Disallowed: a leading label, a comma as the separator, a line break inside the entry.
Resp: mm 26.8
